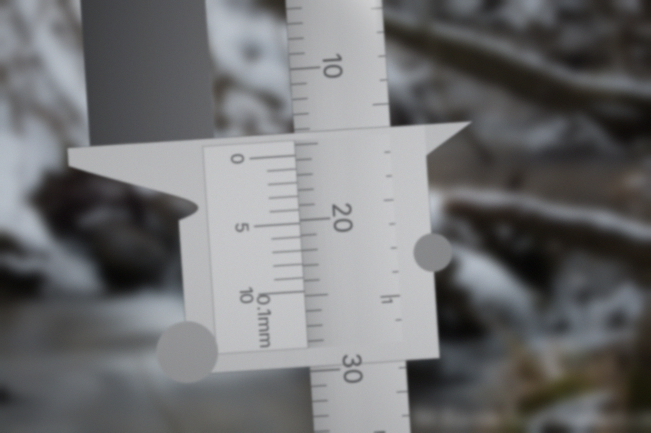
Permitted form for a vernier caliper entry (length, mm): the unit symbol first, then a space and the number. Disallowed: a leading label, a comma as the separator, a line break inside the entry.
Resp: mm 15.7
